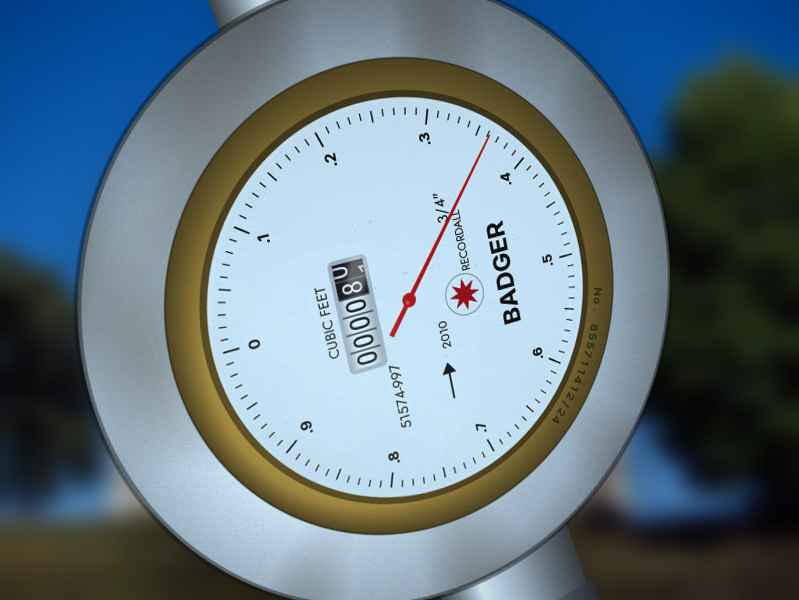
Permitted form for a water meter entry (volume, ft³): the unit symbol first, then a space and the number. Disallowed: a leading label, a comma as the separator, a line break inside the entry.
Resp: ft³ 80.36
